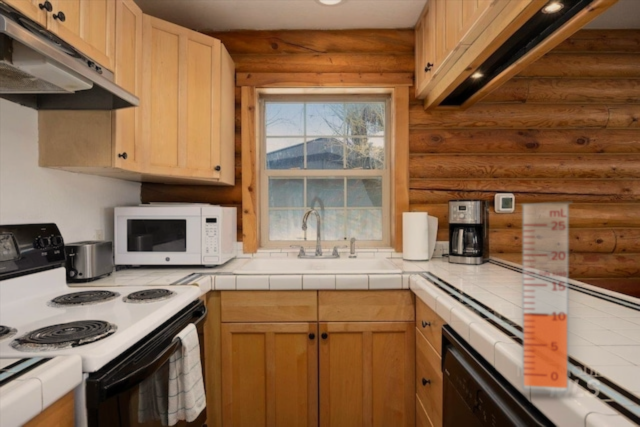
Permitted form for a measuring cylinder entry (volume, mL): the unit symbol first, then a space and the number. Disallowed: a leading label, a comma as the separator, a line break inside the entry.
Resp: mL 10
